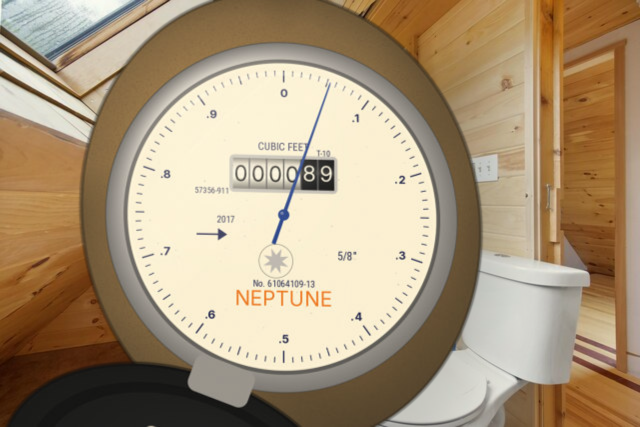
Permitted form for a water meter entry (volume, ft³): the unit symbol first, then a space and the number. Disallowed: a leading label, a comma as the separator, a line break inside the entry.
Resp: ft³ 89.05
